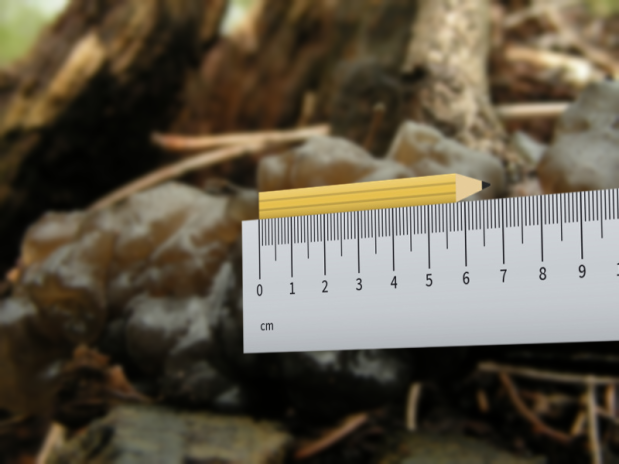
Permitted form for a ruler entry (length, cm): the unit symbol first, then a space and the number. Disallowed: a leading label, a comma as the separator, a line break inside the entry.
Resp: cm 6.7
